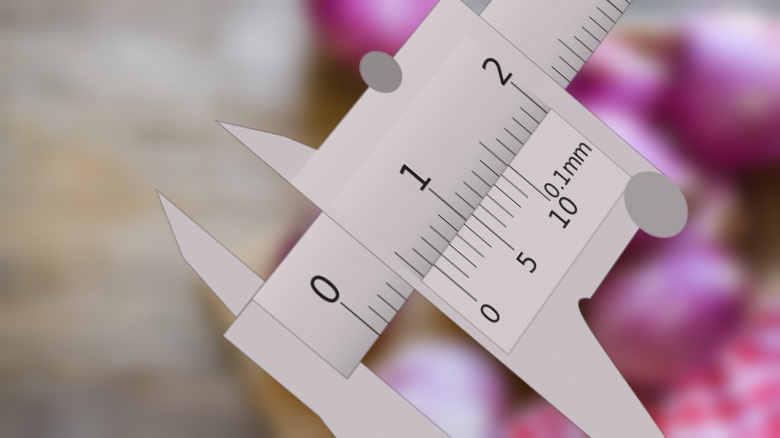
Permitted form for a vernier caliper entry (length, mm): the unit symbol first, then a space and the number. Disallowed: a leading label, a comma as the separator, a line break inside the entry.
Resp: mm 6.1
